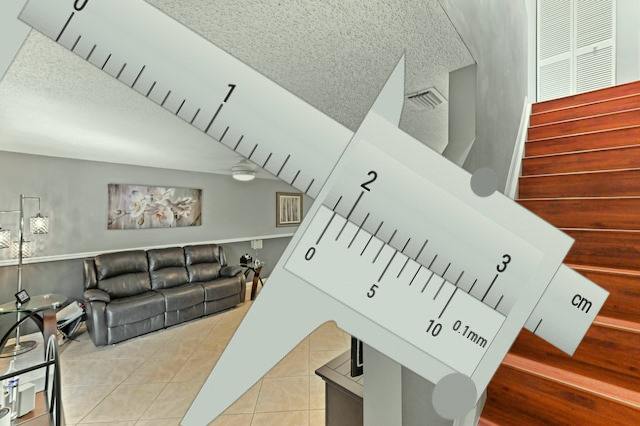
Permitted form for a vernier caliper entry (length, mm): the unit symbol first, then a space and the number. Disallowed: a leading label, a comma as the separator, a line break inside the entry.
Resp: mm 19.2
